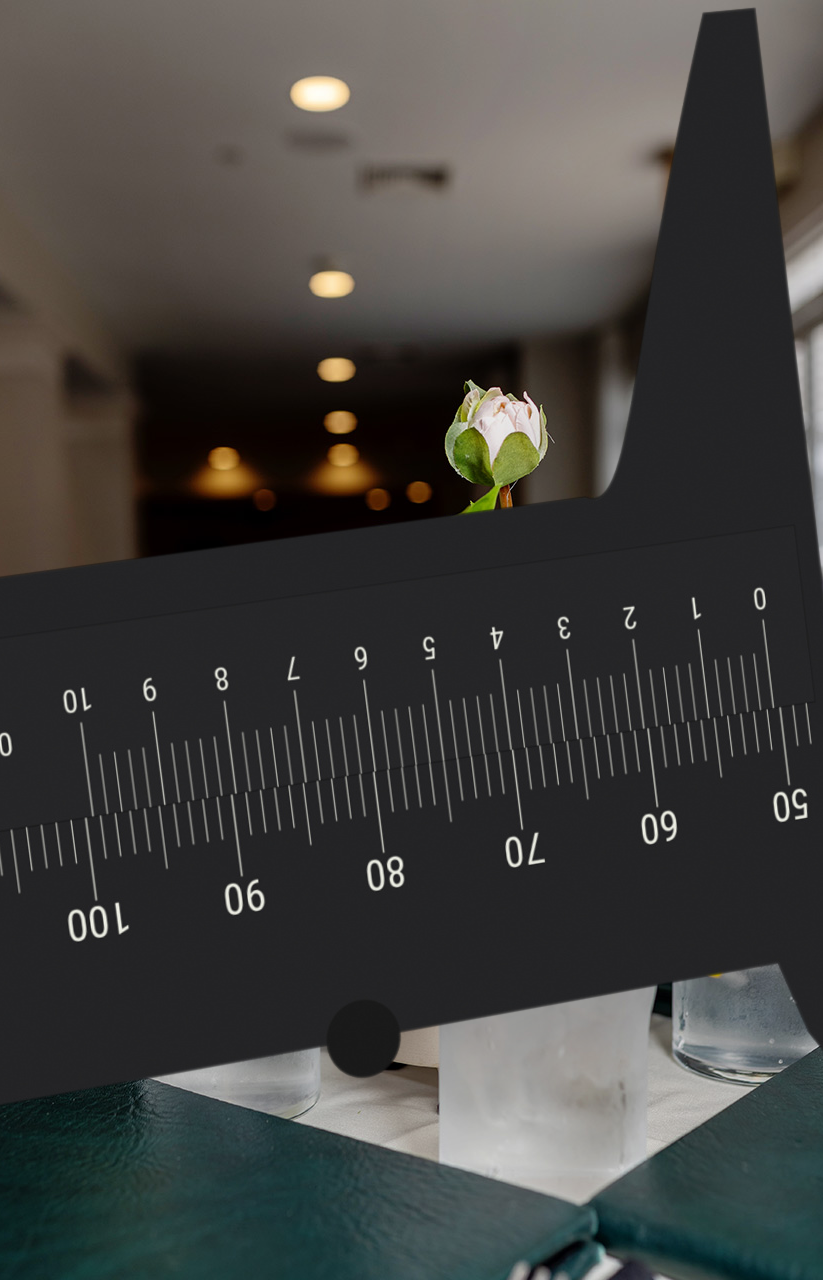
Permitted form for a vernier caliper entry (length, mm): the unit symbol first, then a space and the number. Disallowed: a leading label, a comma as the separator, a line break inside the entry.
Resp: mm 50.5
